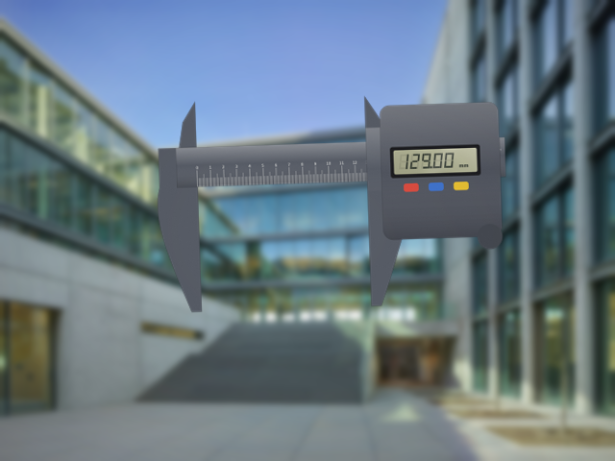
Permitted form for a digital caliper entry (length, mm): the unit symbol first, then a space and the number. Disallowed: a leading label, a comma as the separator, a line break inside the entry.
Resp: mm 129.00
